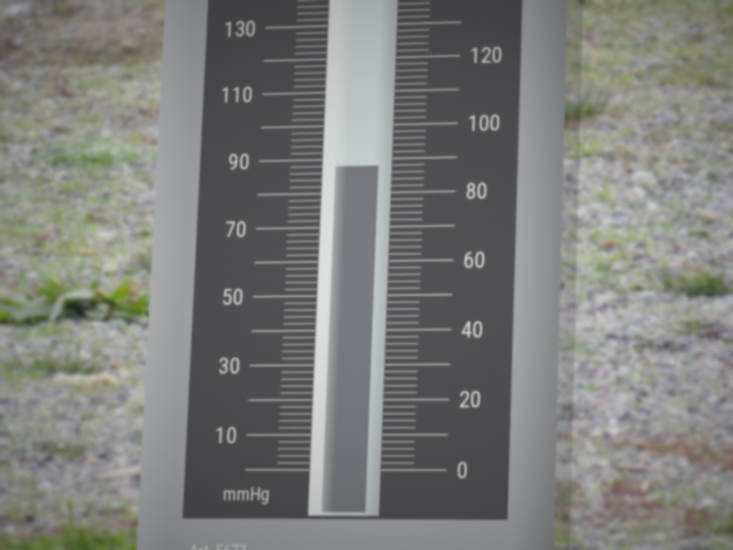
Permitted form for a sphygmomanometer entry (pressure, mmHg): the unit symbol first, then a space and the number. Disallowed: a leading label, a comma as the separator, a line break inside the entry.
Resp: mmHg 88
